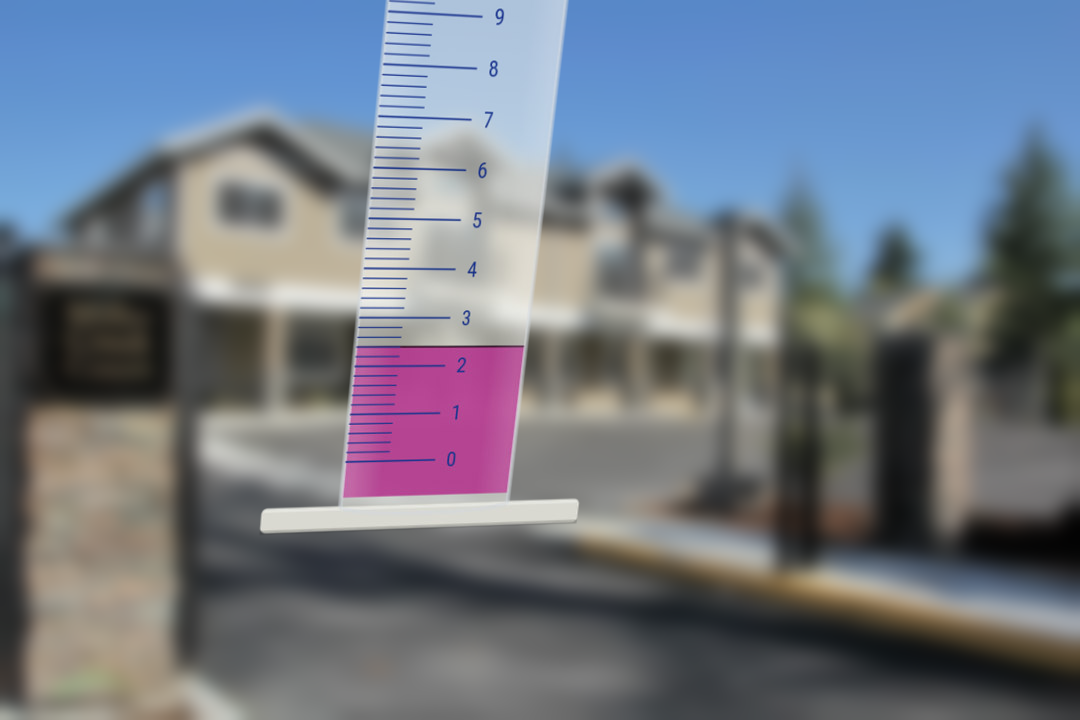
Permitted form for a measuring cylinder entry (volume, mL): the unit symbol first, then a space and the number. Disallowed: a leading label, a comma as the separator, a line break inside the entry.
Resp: mL 2.4
